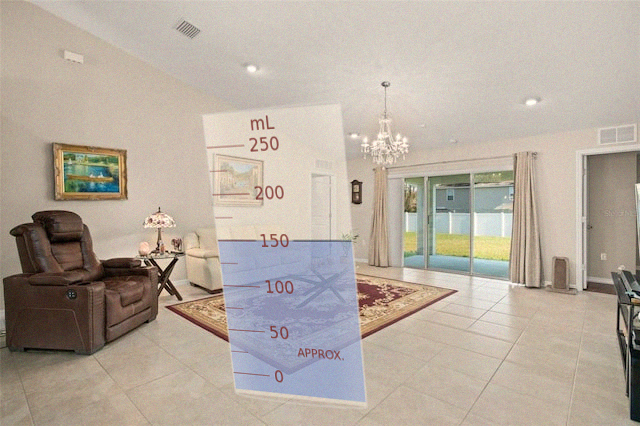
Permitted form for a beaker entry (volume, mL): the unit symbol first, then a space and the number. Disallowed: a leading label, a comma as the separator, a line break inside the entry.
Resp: mL 150
